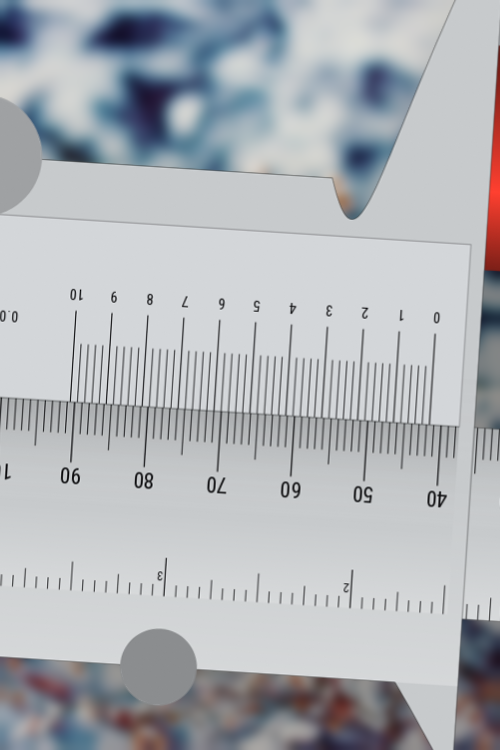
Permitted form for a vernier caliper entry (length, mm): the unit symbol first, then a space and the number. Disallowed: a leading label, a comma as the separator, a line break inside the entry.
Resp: mm 41.6
